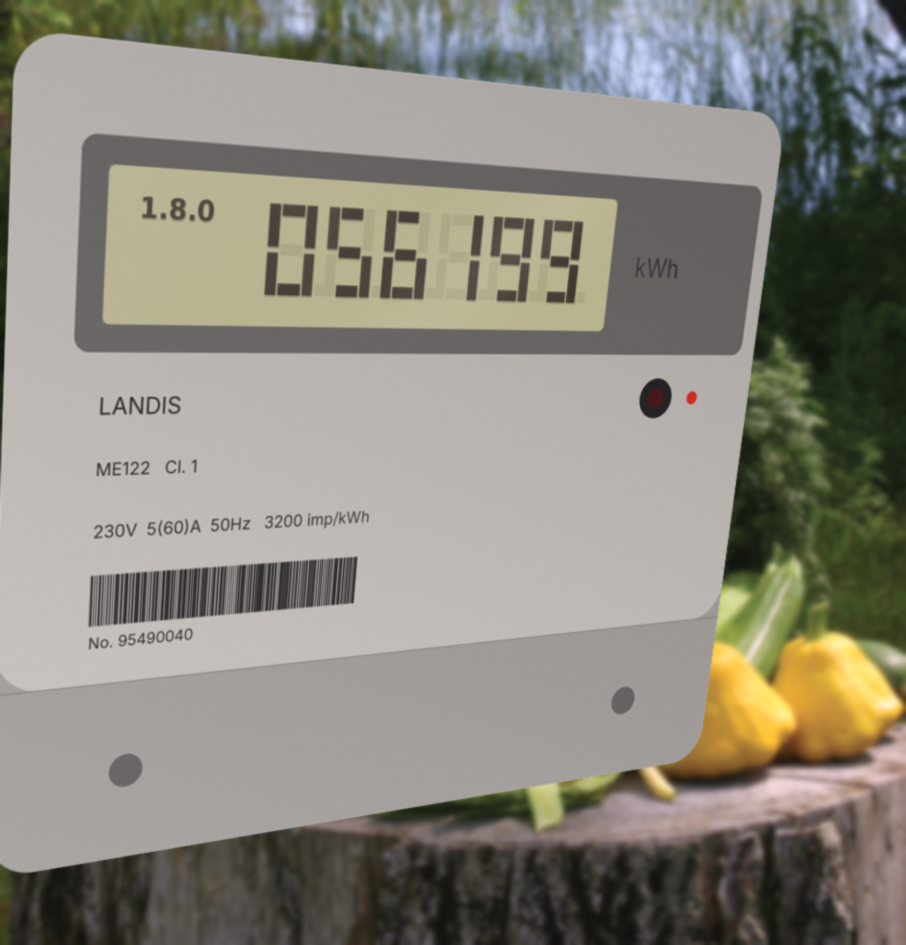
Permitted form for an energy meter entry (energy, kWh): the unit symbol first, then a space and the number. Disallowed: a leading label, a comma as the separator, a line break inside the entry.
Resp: kWh 56199
